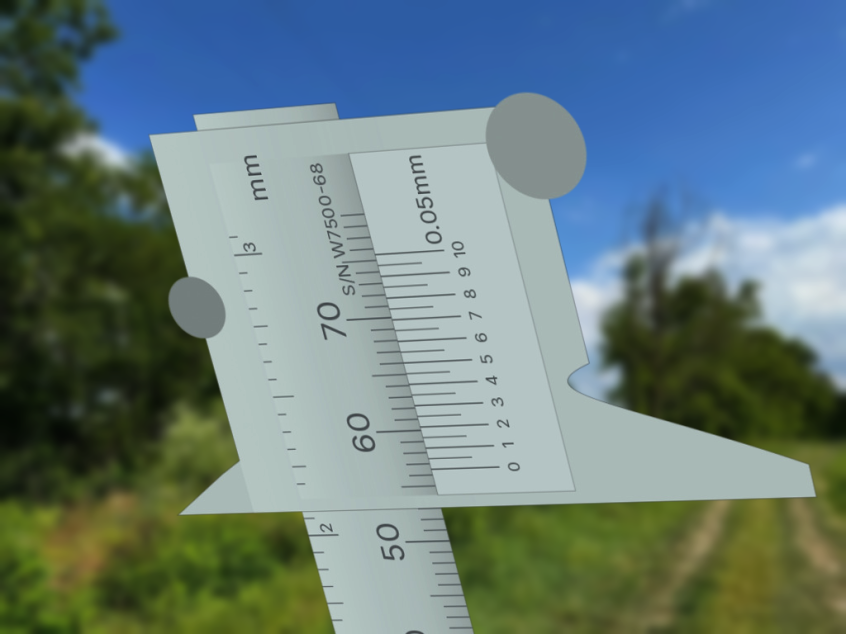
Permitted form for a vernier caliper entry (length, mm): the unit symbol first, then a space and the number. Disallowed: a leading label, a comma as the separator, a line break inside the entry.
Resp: mm 56.5
